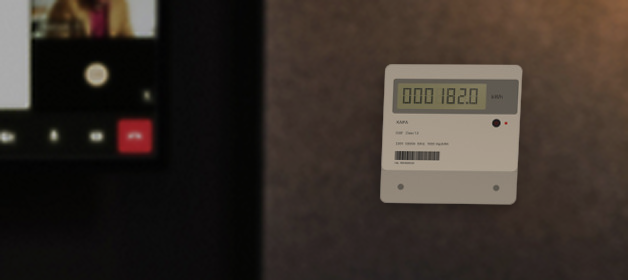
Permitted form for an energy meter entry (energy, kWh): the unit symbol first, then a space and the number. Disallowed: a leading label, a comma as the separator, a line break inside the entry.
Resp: kWh 182.0
